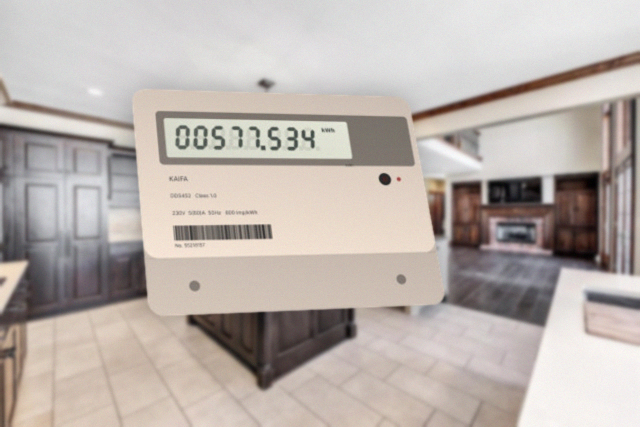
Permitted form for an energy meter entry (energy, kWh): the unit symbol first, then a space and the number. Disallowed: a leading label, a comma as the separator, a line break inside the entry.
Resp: kWh 577.534
